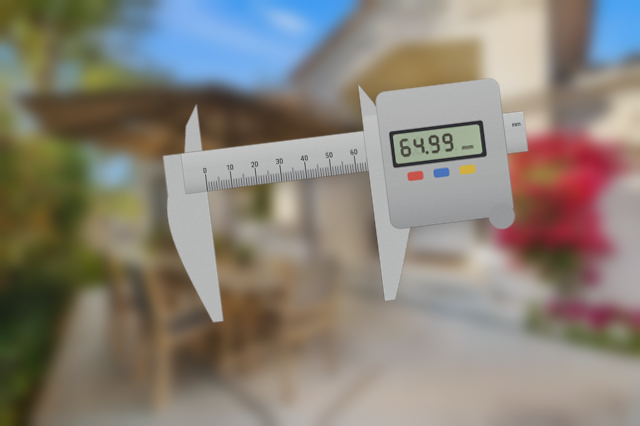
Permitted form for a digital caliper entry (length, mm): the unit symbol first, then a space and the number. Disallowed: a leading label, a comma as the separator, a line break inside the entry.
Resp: mm 64.99
